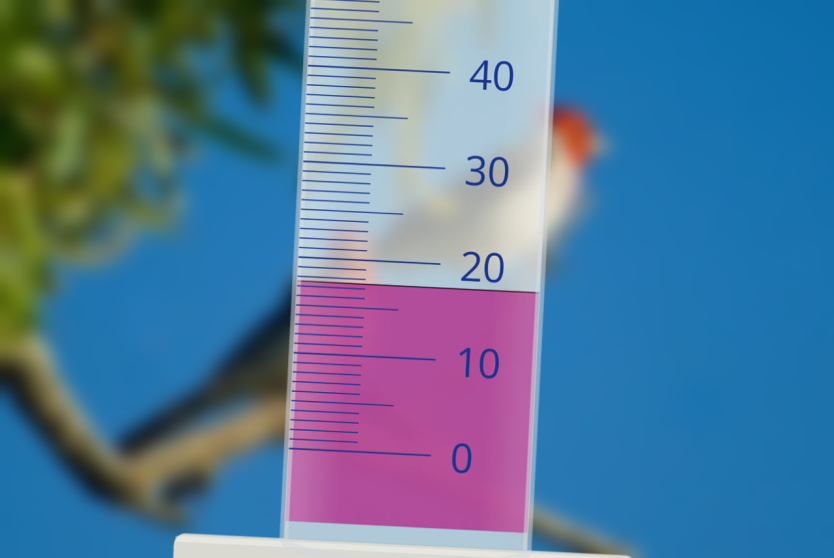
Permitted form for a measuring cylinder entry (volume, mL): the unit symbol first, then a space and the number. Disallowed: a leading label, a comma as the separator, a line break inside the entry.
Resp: mL 17.5
